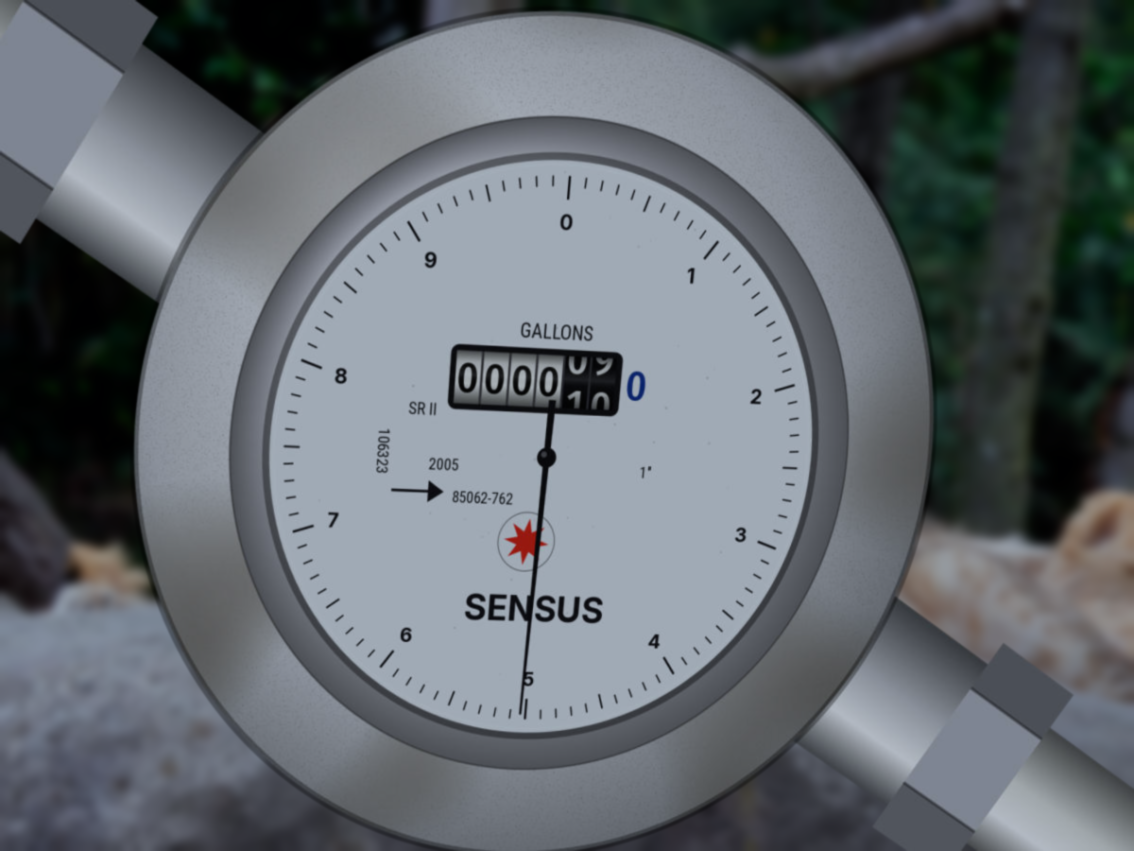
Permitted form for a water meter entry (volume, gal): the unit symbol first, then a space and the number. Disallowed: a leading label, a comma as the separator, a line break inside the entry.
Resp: gal 95.0
